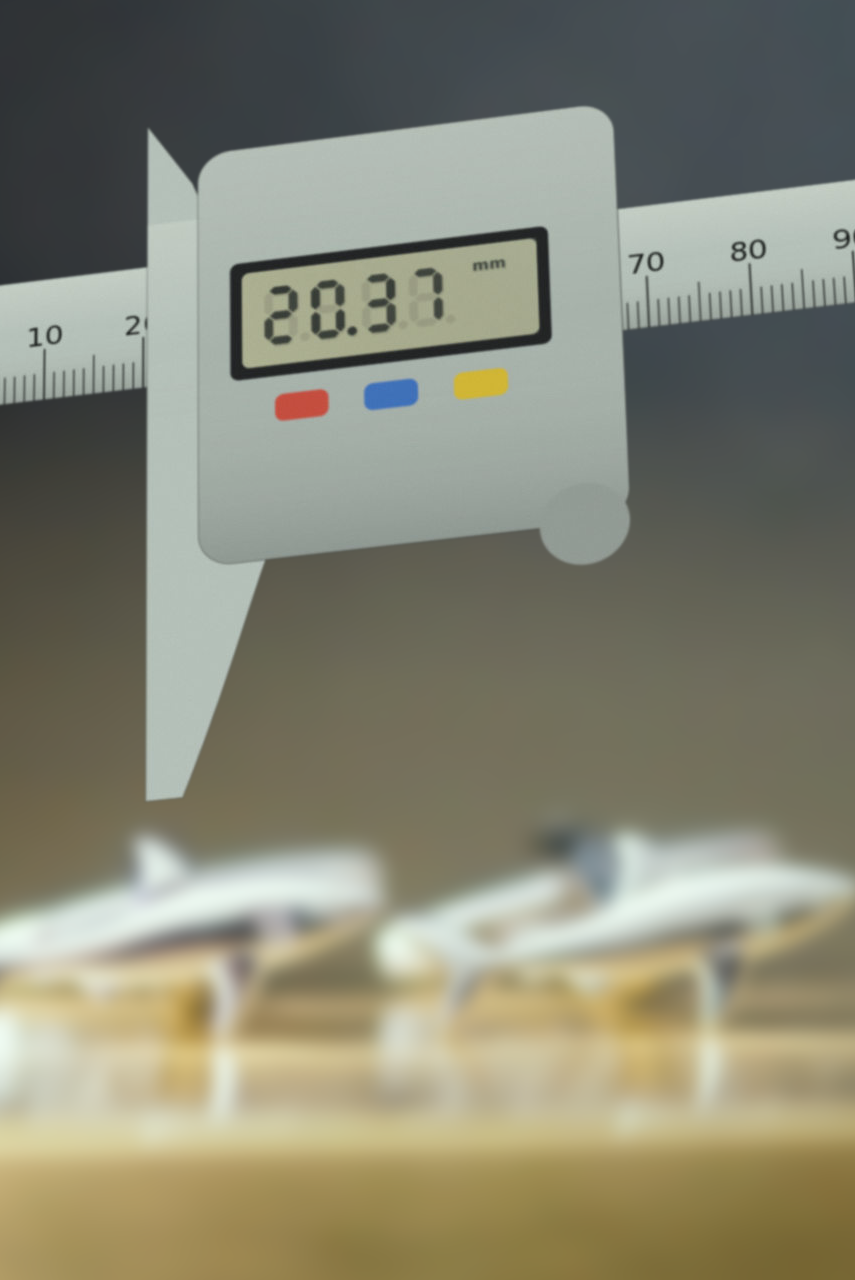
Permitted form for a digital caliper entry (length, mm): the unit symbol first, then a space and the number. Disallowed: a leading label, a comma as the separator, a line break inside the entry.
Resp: mm 20.37
